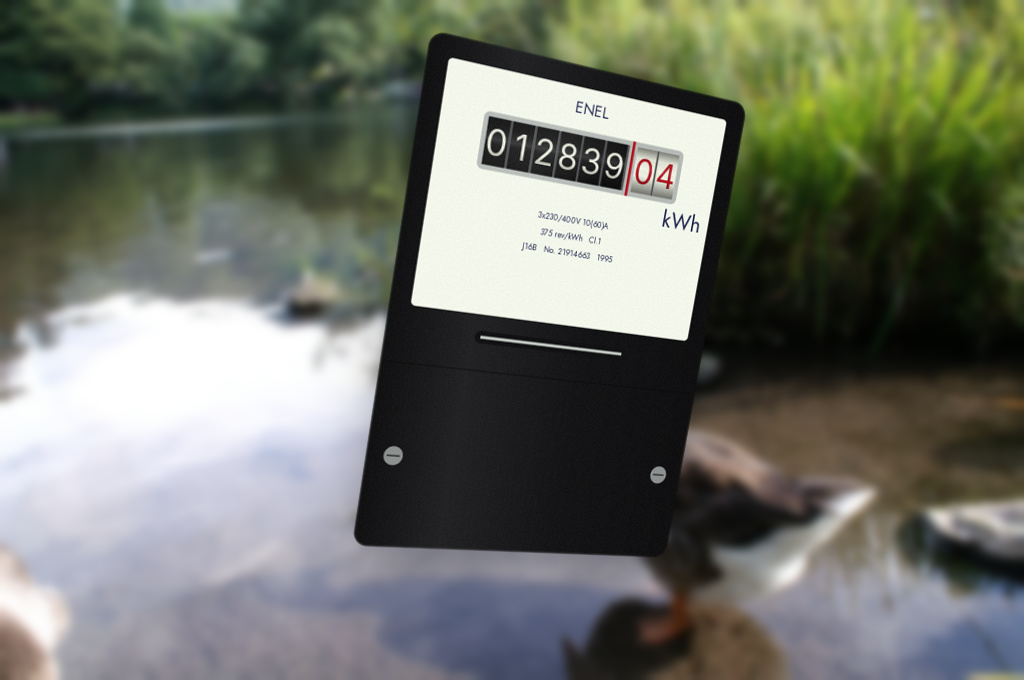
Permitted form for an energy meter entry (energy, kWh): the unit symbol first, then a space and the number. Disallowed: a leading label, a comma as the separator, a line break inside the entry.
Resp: kWh 12839.04
